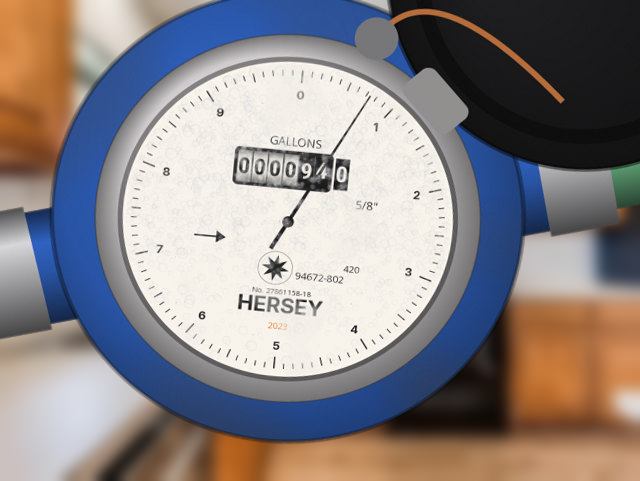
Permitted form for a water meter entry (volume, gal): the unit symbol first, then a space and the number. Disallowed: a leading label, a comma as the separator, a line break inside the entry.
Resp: gal 940.7
